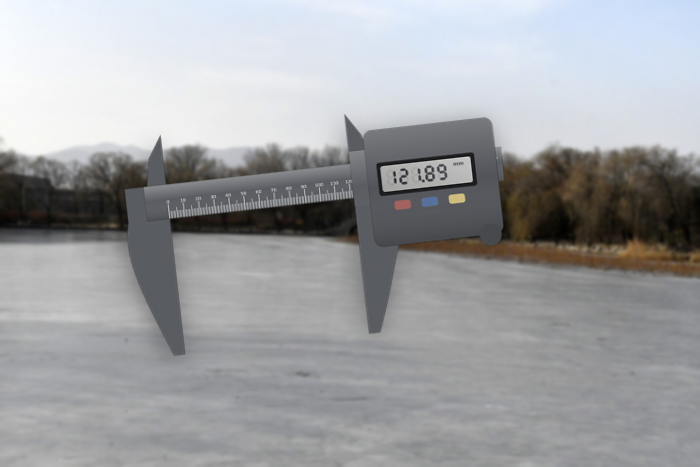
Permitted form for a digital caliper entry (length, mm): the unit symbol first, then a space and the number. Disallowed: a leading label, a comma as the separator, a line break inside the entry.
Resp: mm 121.89
